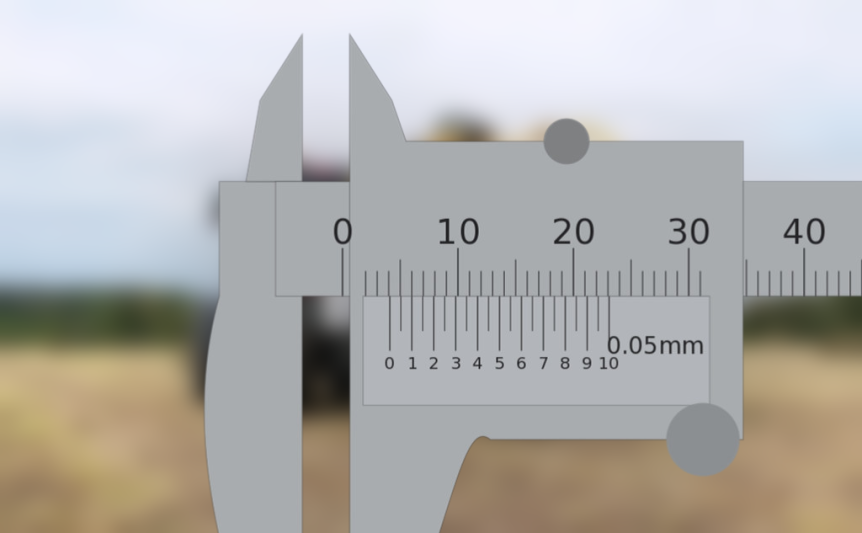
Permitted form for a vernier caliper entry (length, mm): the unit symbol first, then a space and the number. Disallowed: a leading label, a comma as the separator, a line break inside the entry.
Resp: mm 4.1
